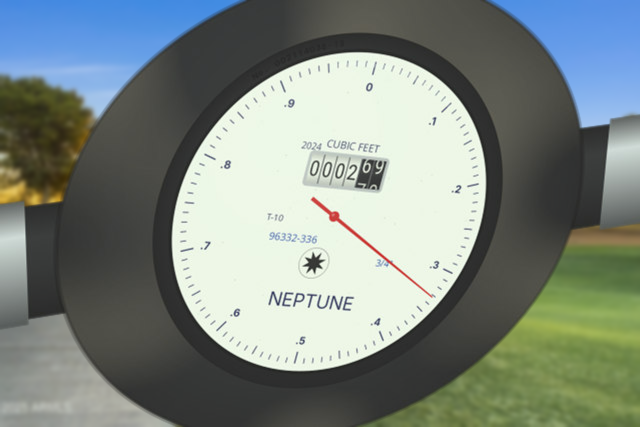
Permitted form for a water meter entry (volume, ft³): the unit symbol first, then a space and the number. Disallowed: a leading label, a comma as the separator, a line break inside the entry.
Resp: ft³ 269.33
